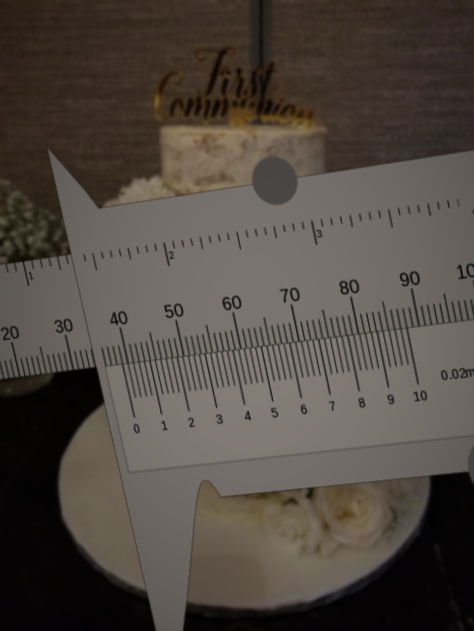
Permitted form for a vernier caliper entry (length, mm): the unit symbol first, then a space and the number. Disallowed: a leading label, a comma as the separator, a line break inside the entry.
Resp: mm 39.0
